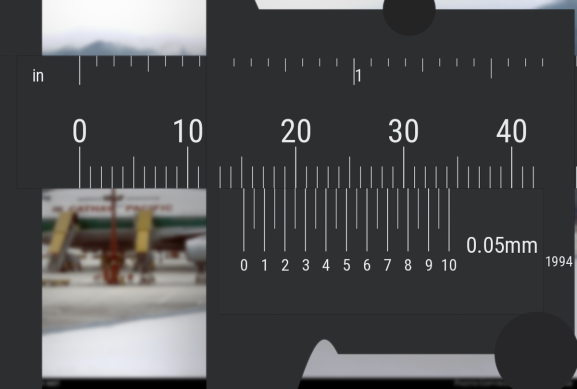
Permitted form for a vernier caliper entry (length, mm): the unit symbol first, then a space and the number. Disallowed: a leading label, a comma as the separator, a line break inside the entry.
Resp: mm 15.2
